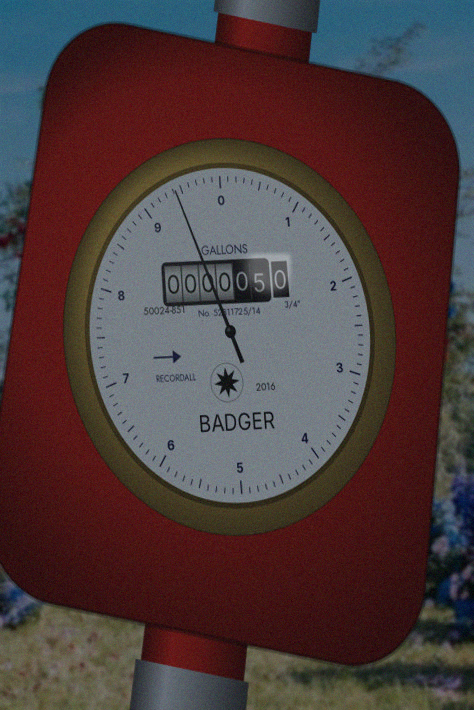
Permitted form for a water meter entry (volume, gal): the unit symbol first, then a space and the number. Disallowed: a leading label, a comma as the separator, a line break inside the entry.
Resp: gal 49.4
